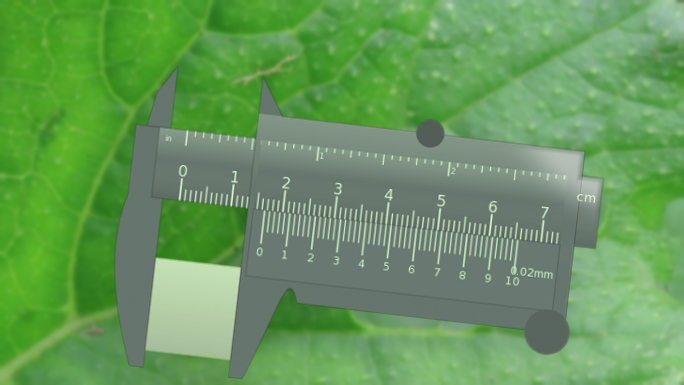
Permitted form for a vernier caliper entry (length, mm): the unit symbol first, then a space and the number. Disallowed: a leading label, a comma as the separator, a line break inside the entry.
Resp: mm 16.5
